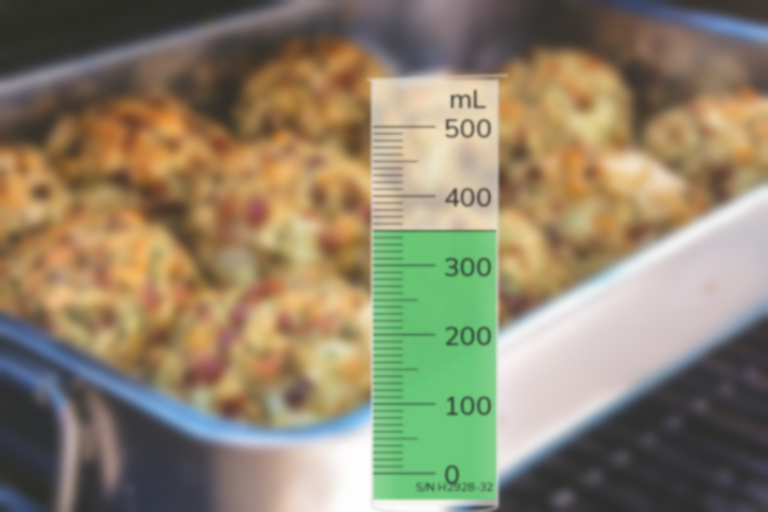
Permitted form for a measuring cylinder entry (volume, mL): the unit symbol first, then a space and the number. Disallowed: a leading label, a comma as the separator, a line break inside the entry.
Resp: mL 350
